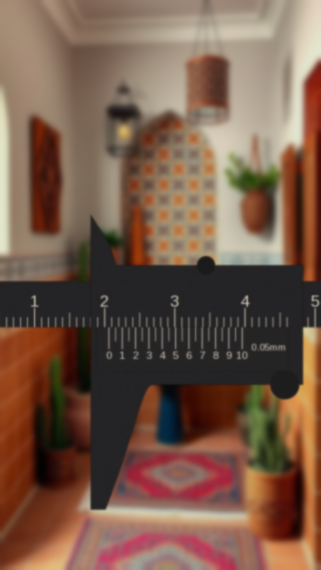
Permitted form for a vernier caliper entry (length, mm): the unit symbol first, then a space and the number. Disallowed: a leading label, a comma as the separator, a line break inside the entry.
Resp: mm 20.6
